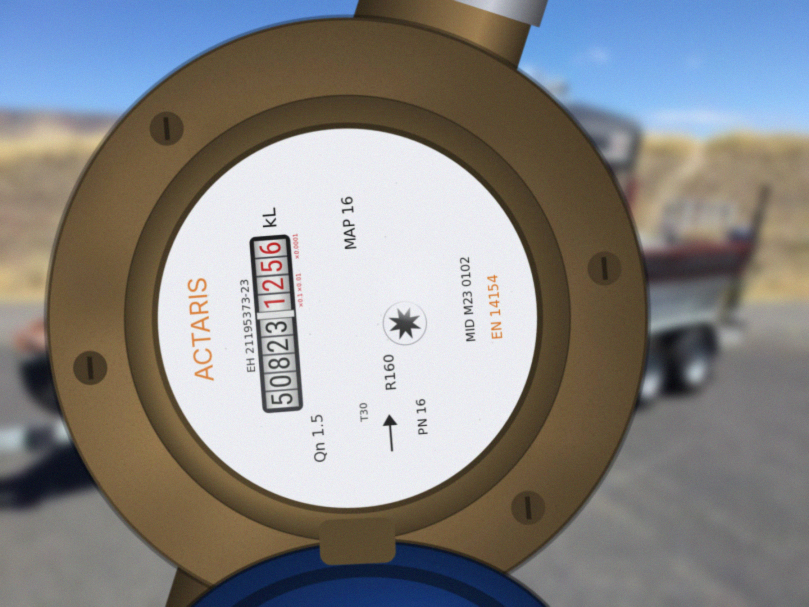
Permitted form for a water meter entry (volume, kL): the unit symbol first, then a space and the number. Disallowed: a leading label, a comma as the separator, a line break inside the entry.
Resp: kL 50823.1256
